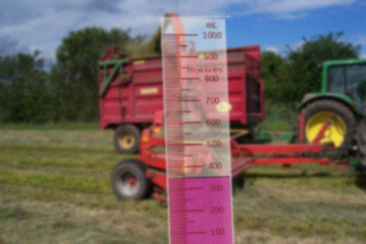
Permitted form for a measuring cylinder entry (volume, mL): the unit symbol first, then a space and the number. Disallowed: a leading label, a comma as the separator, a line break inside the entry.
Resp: mL 350
